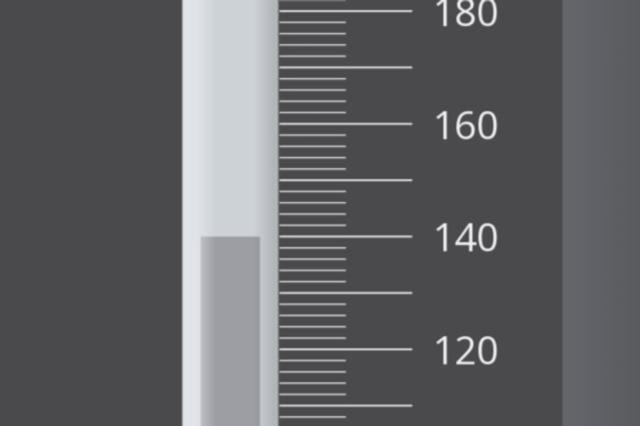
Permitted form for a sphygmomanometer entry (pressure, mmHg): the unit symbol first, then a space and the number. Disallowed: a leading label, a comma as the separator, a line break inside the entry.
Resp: mmHg 140
